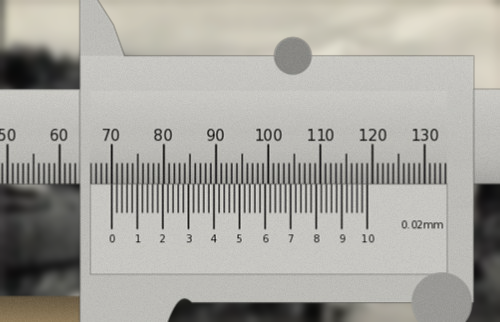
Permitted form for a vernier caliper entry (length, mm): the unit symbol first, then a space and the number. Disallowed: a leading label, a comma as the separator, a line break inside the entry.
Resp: mm 70.0
